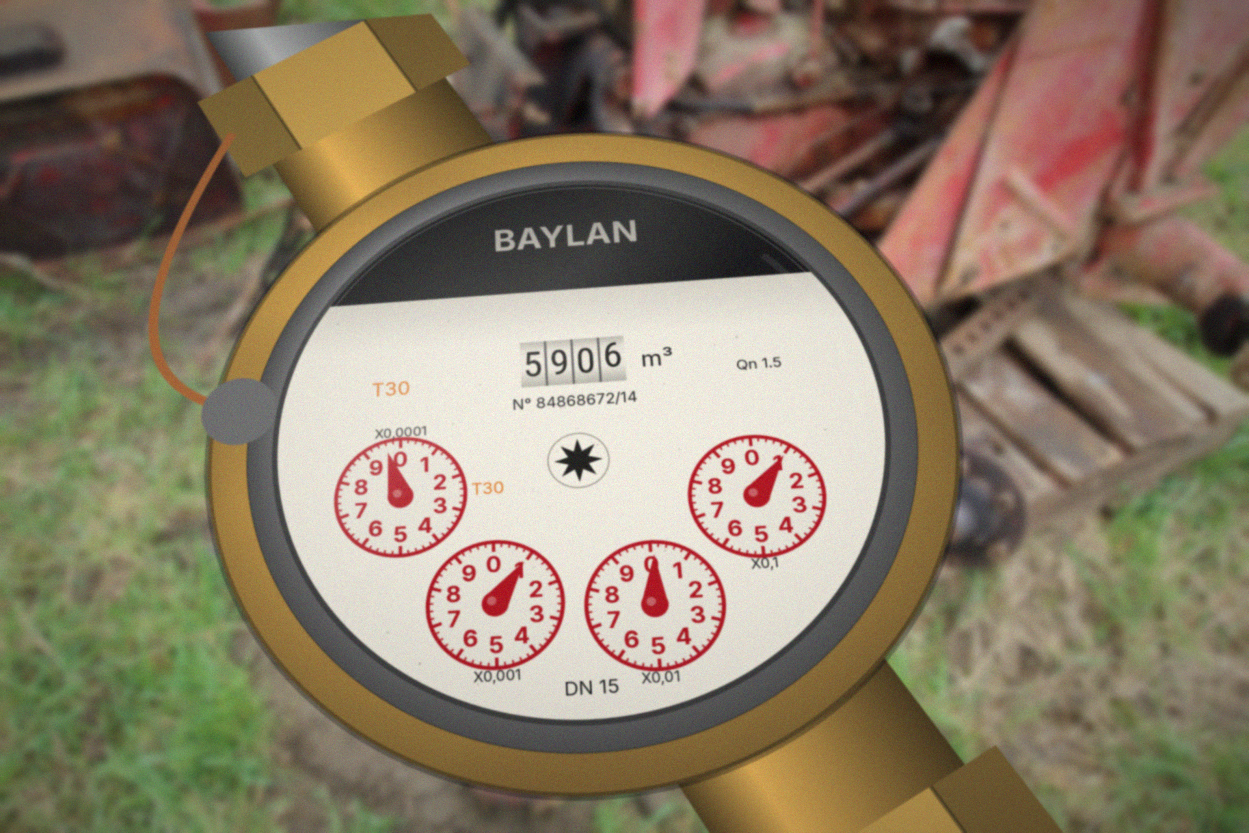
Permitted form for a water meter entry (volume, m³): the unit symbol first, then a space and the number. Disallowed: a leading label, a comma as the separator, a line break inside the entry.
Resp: m³ 5906.1009
